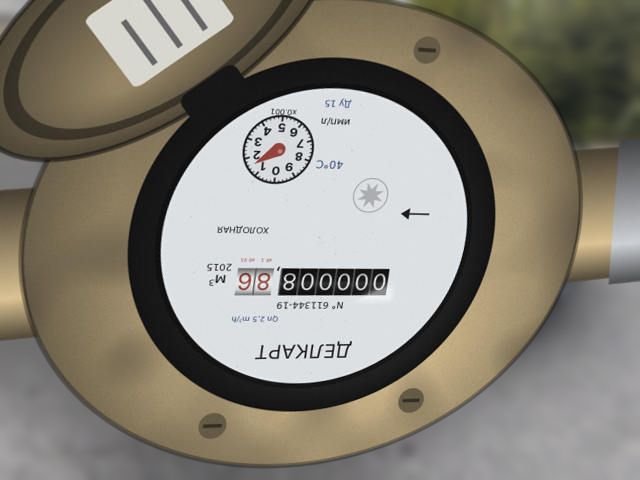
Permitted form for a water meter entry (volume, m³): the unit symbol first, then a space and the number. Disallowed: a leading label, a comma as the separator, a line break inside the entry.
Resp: m³ 8.861
